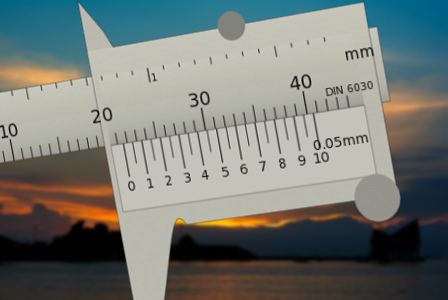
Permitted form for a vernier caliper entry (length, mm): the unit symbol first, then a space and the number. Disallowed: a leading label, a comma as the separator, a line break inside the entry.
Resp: mm 21.6
